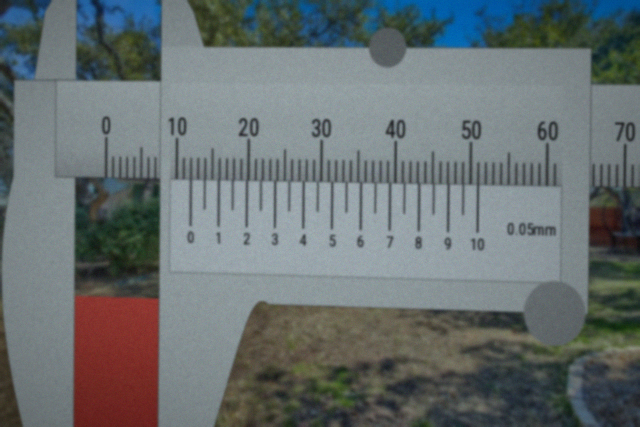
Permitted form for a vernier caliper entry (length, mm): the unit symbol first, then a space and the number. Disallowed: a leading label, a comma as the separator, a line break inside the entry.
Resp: mm 12.0
